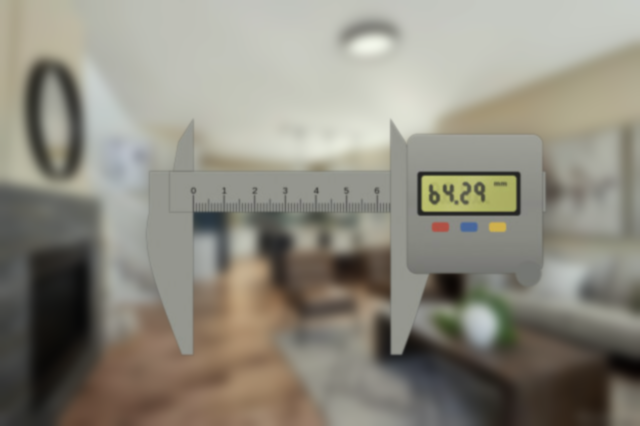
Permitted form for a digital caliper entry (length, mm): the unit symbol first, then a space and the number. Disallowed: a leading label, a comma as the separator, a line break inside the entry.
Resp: mm 64.29
